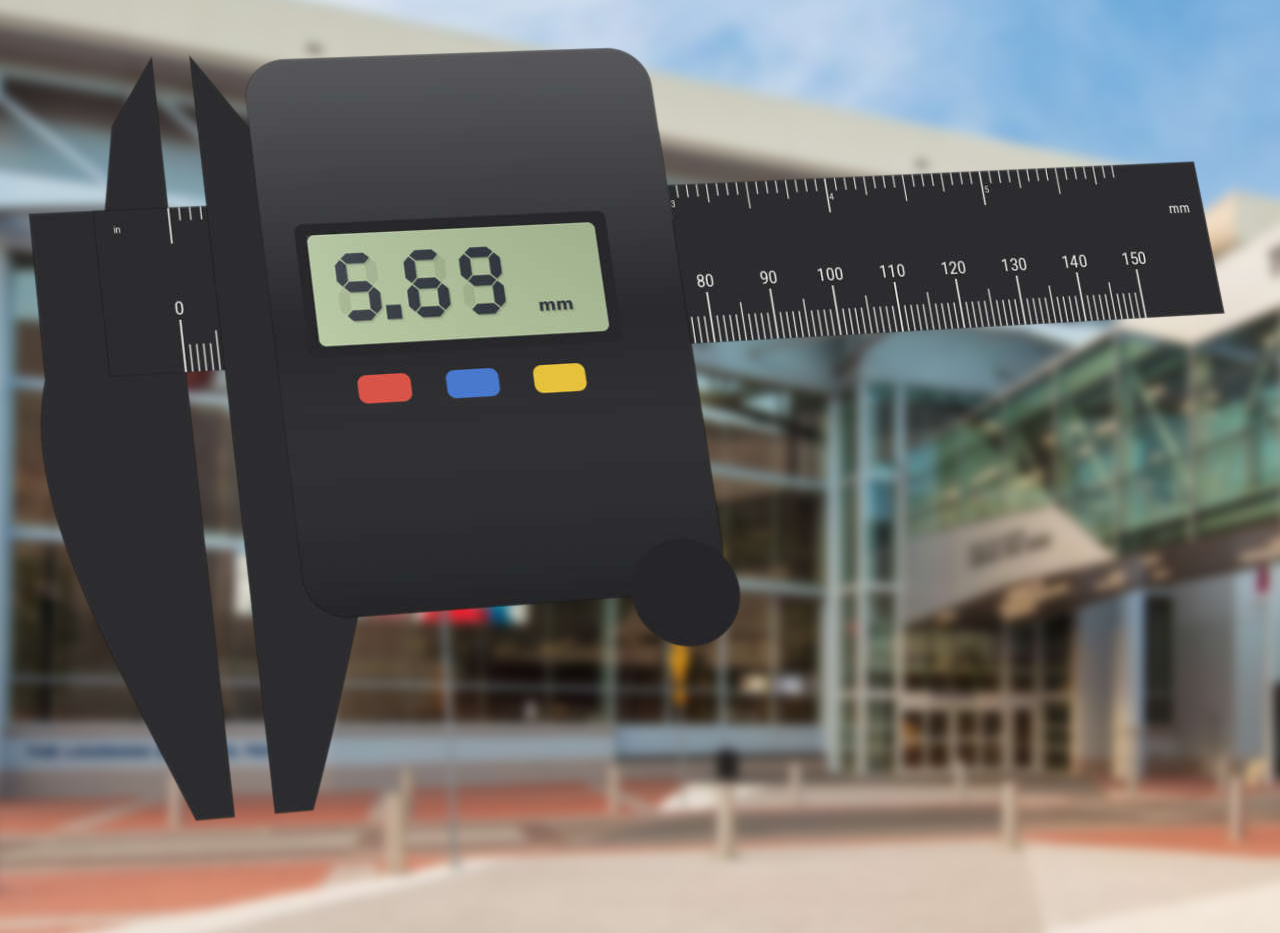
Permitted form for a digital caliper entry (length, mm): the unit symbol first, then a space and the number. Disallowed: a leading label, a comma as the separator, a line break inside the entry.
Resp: mm 5.69
